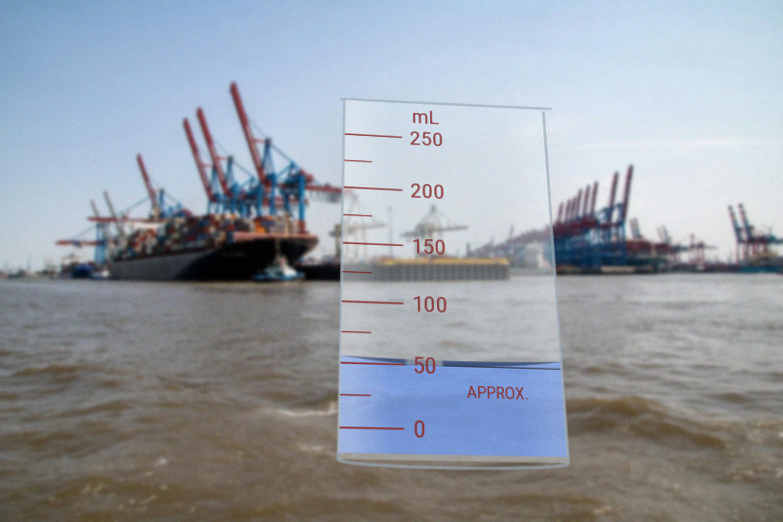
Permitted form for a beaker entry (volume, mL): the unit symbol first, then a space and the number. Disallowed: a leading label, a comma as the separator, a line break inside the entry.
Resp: mL 50
